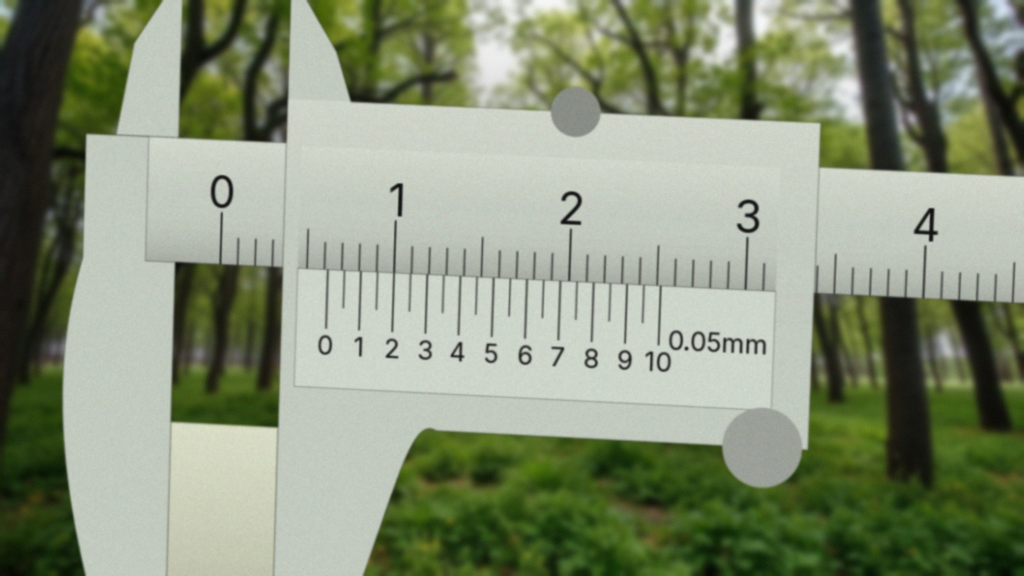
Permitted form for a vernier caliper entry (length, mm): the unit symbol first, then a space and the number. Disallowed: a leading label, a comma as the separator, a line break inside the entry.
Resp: mm 6.2
